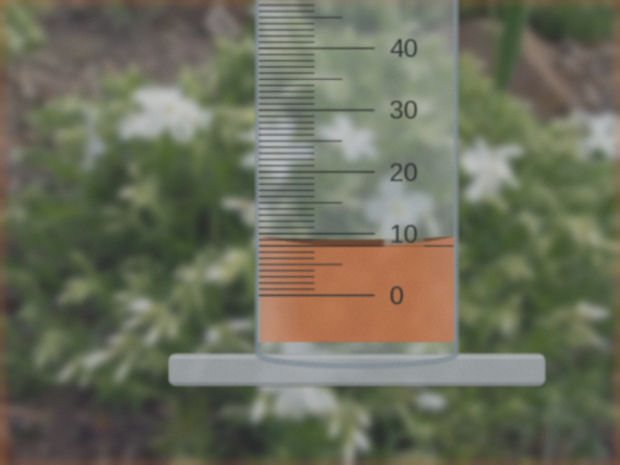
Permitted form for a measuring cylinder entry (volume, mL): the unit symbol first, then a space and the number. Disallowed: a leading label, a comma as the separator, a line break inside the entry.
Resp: mL 8
